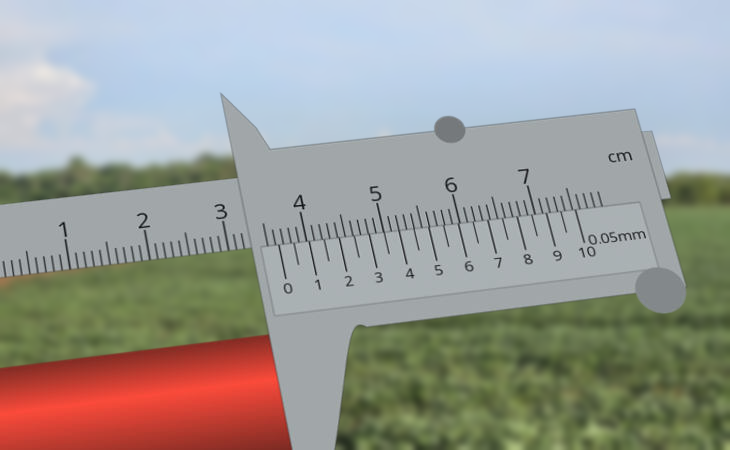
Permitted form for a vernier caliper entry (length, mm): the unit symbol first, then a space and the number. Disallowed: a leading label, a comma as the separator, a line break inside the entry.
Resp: mm 36.4
